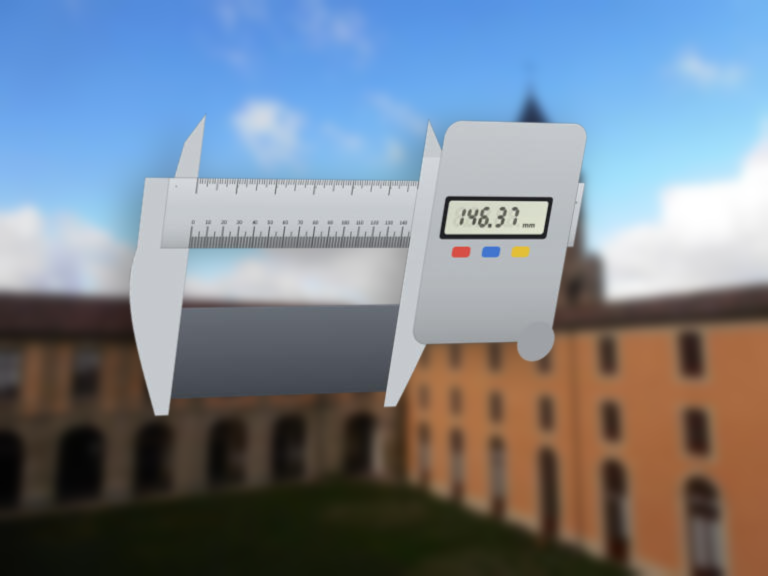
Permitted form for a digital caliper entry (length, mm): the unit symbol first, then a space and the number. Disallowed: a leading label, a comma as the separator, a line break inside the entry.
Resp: mm 146.37
